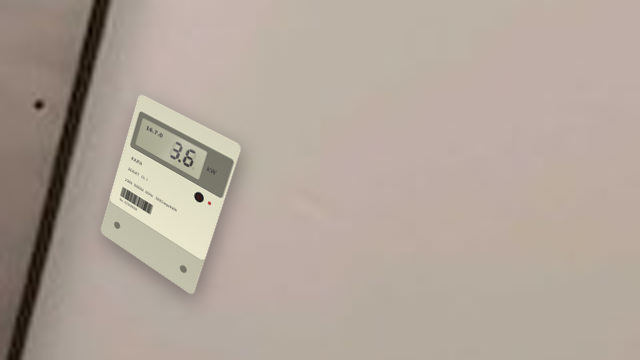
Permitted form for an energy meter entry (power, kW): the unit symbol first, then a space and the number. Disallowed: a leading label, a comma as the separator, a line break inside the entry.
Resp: kW 3.6
